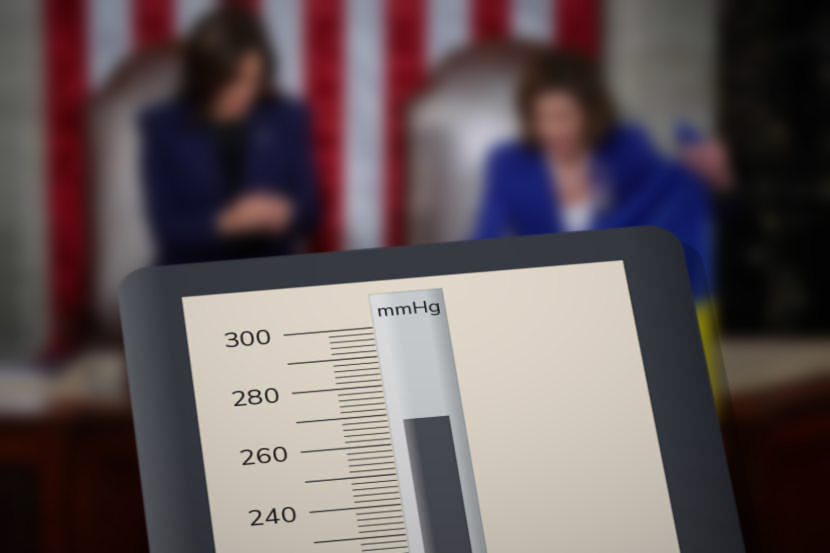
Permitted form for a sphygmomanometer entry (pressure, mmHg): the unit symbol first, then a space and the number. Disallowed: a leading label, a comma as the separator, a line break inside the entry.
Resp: mmHg 268
